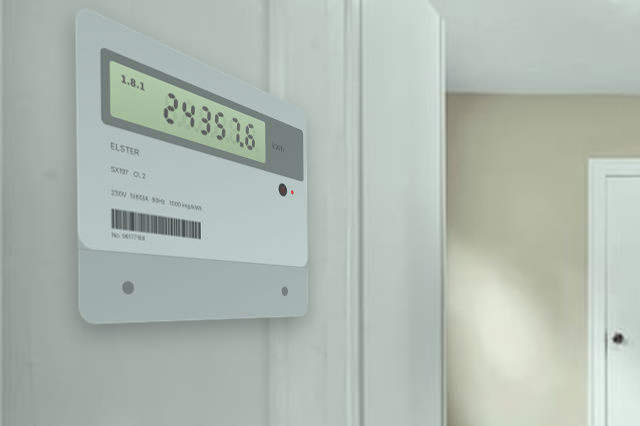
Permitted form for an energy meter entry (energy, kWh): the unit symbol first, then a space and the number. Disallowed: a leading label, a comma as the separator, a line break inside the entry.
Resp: kWh 24357.6
